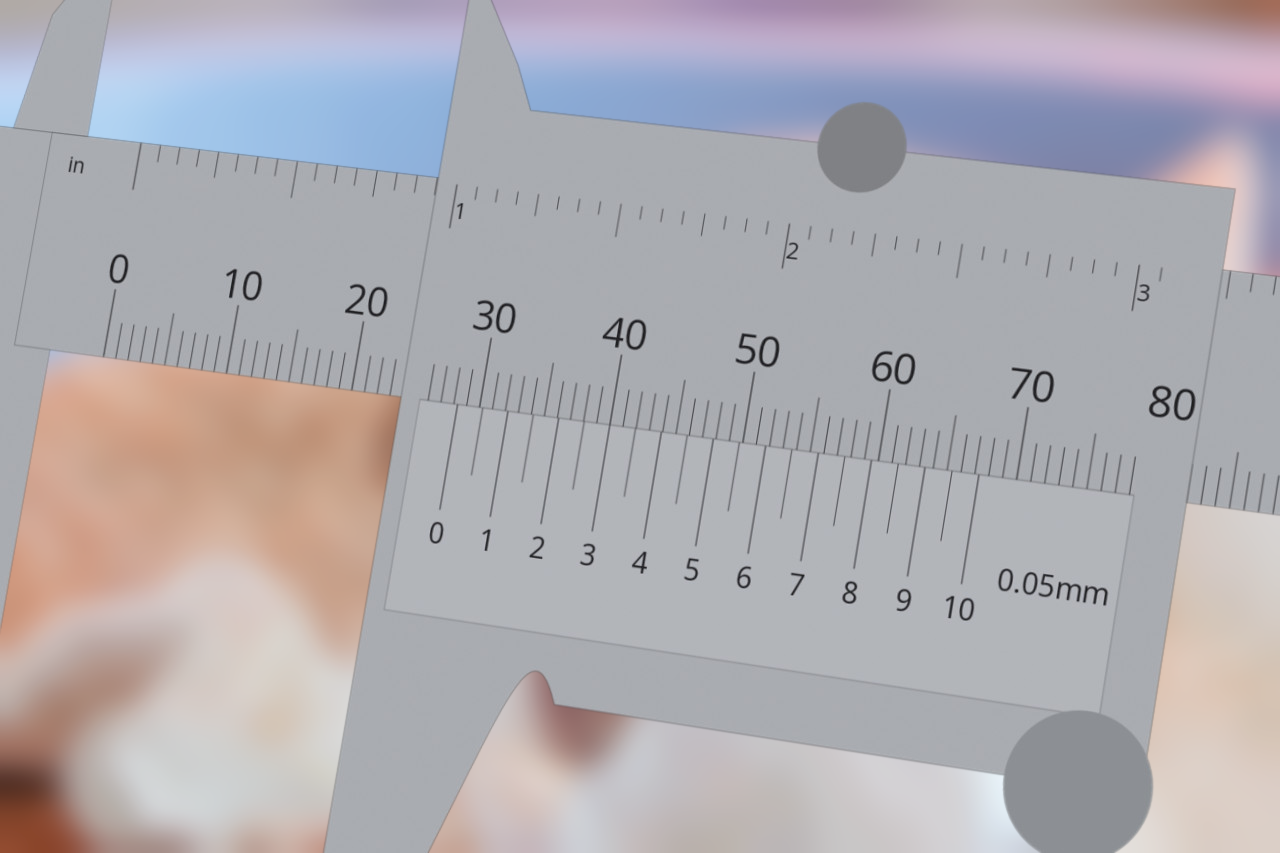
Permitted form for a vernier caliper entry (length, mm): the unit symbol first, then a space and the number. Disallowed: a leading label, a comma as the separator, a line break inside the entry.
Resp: mm 28.3
